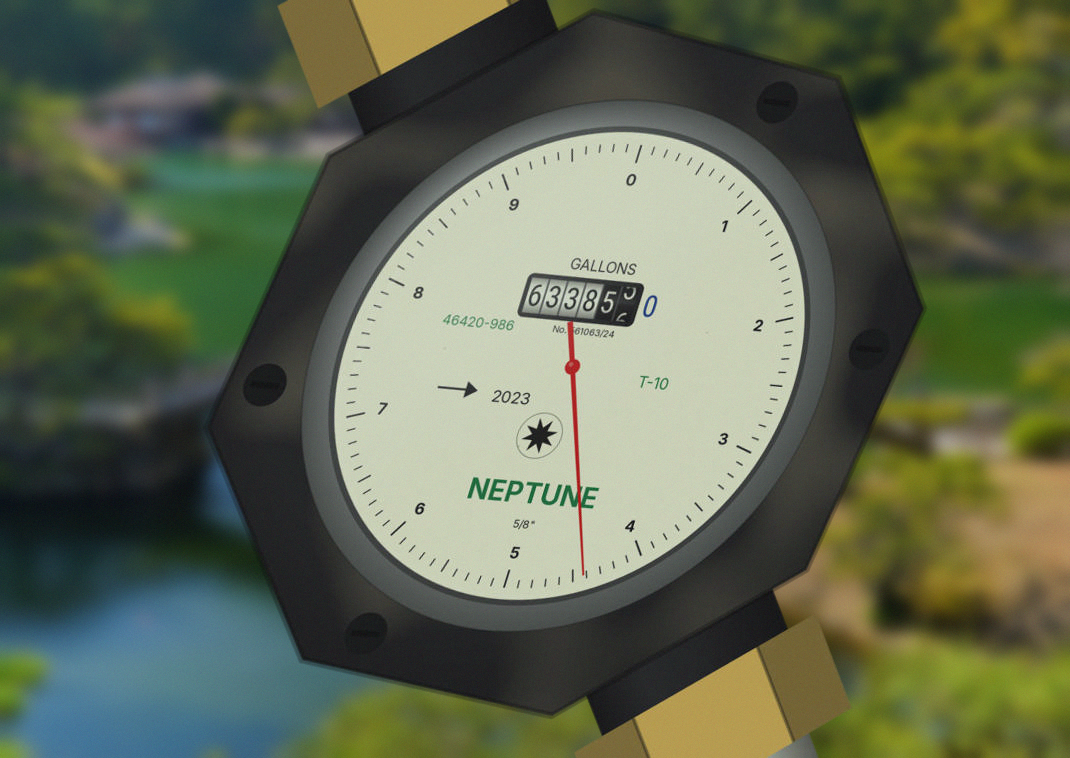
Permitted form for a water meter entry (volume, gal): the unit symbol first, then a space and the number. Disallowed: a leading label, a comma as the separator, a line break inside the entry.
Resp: gal 6338554.4
